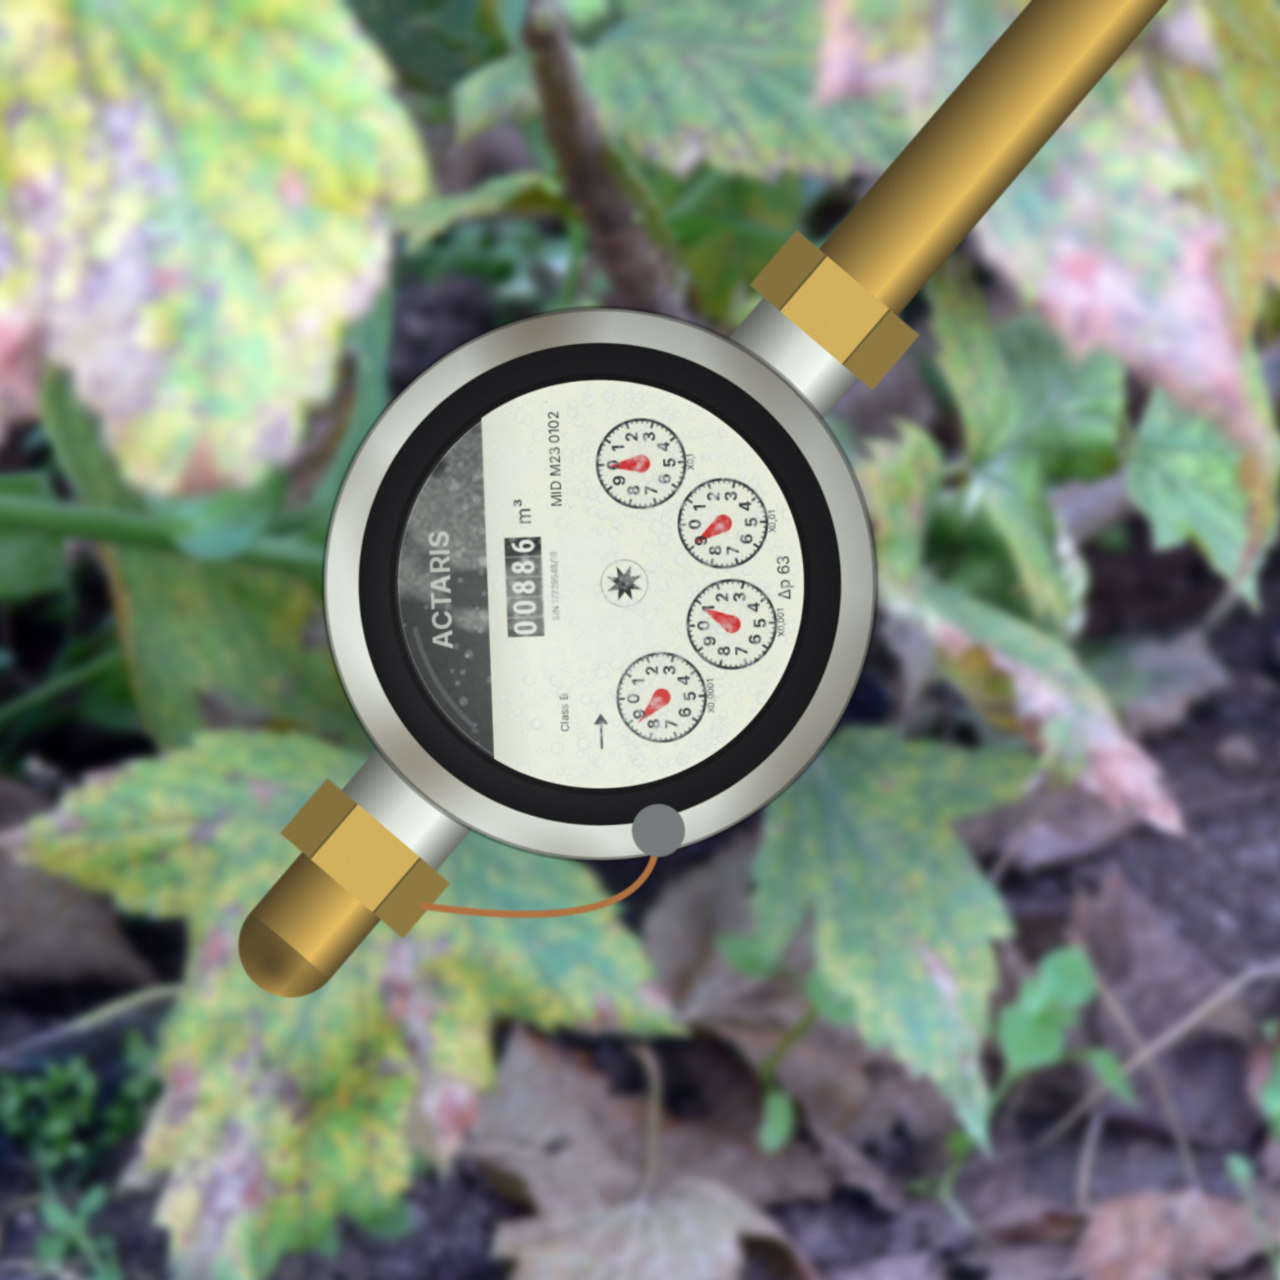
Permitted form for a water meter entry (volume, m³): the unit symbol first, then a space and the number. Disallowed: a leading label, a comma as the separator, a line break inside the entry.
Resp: m³ 885.9908
